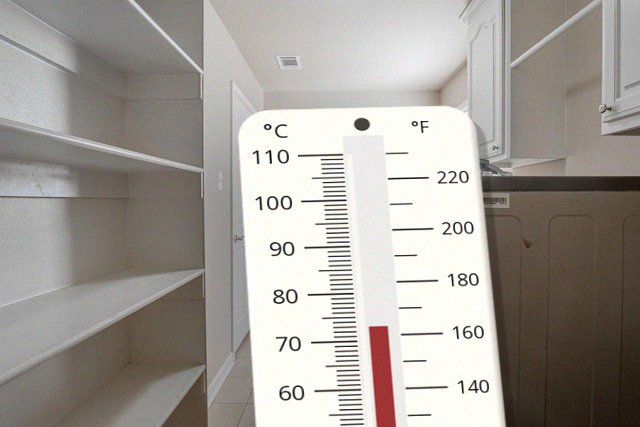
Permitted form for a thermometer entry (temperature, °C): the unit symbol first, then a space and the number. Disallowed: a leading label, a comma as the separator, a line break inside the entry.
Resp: °C 73
